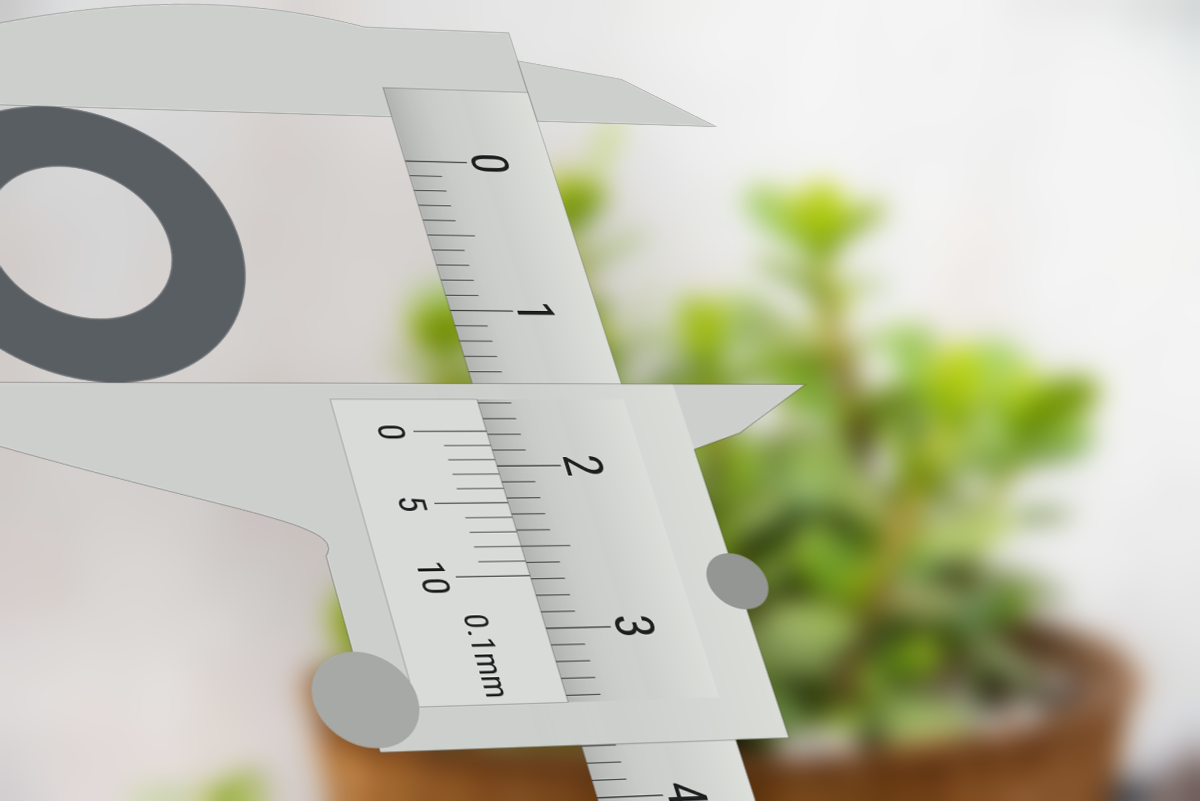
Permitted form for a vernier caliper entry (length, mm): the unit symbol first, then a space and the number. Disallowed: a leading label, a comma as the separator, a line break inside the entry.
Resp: mm 17.8
